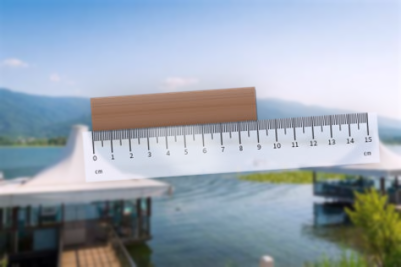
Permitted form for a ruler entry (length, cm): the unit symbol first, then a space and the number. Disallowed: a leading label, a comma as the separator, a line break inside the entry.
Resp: cm 9
